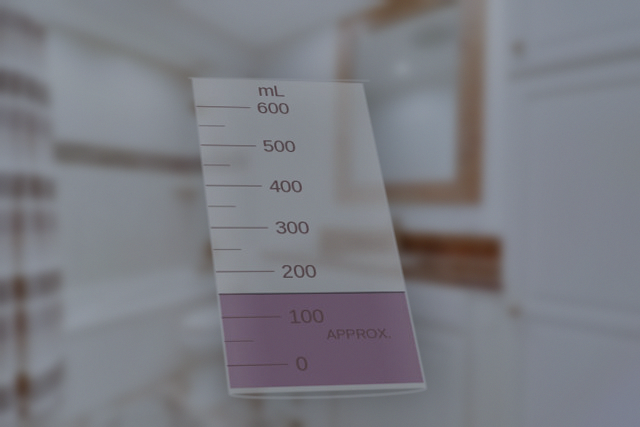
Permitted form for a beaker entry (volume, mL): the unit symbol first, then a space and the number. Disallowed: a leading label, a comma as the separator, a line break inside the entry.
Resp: mL 150
